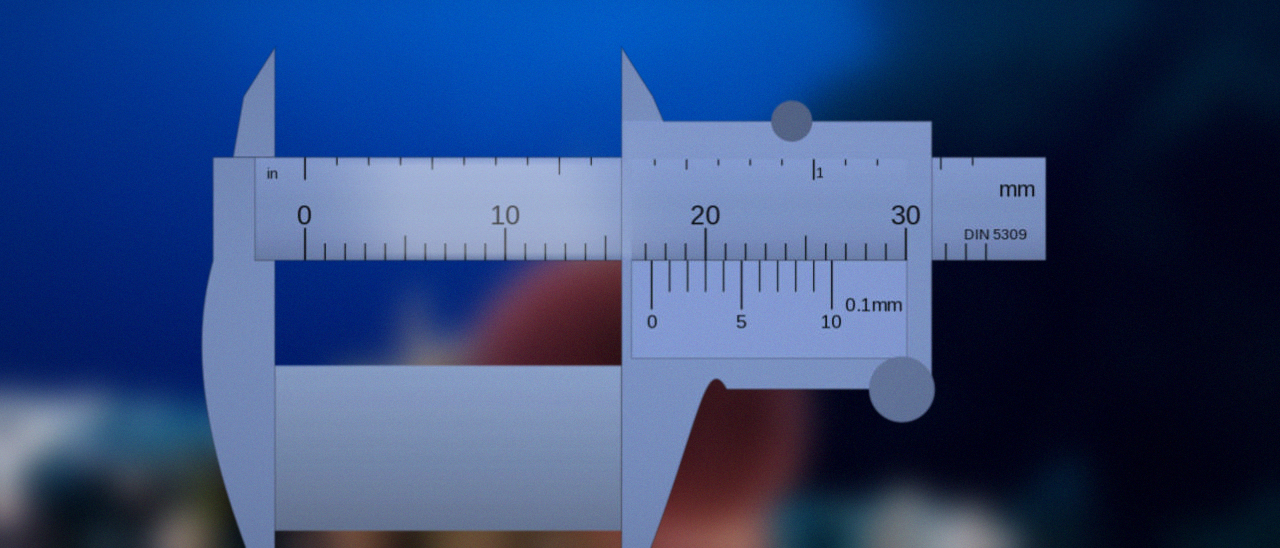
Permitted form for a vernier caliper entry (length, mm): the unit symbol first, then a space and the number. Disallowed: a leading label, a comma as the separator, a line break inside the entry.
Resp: mm 17.3
